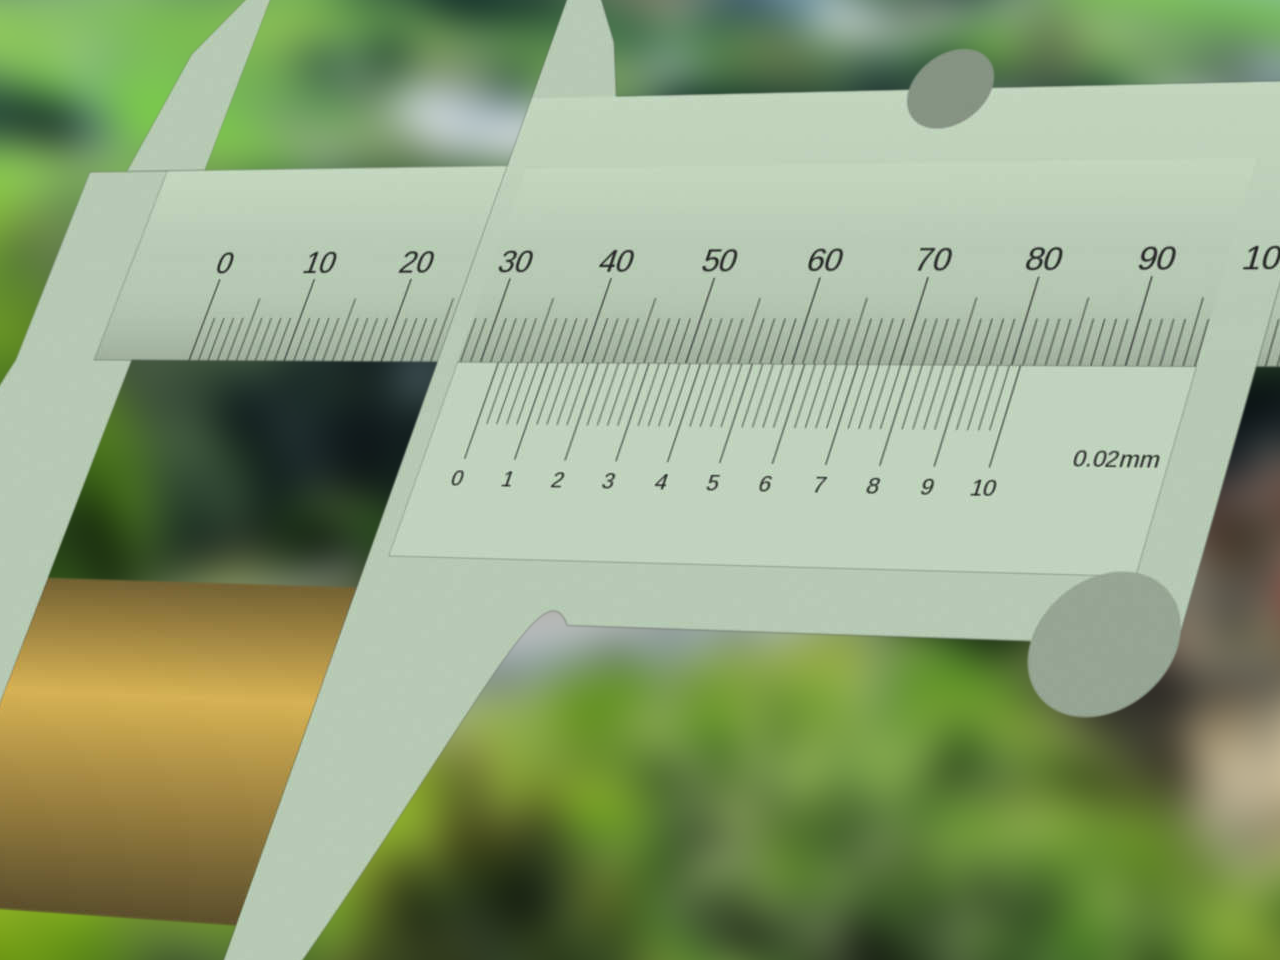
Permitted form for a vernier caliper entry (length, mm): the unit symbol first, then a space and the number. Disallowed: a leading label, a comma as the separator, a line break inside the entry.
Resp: mm 31.8
